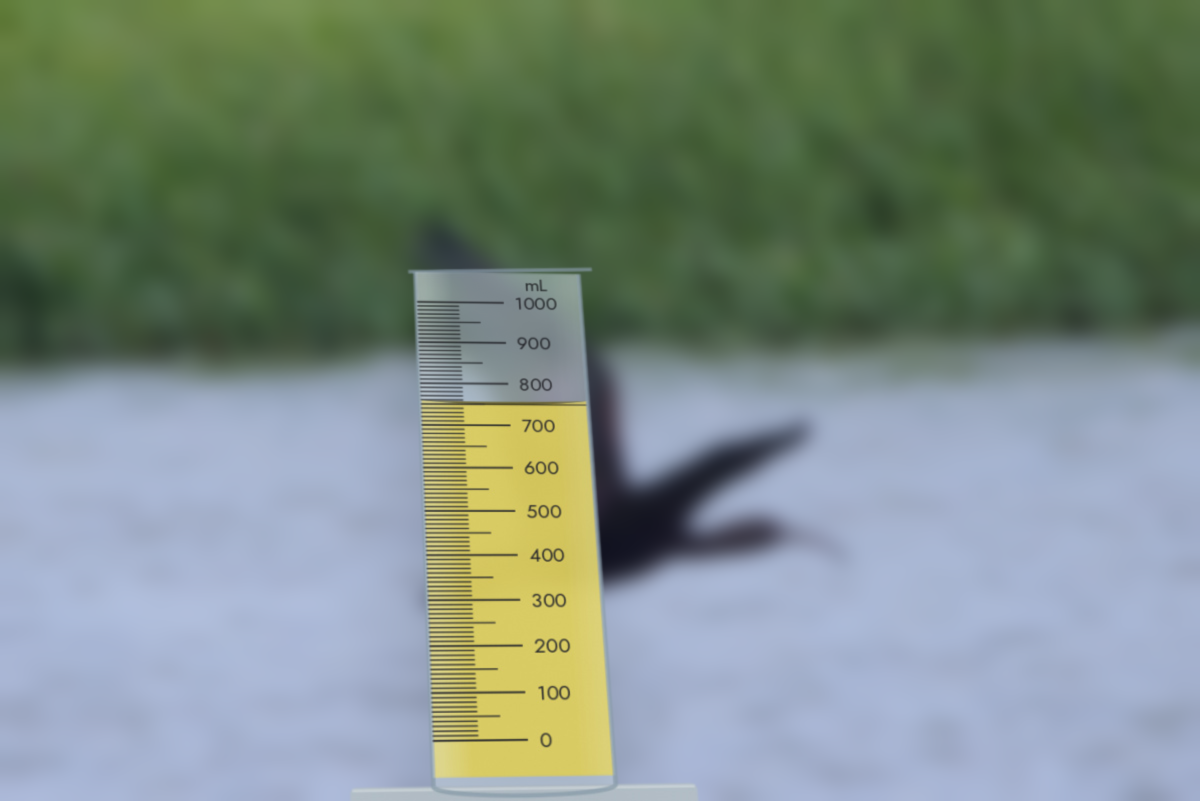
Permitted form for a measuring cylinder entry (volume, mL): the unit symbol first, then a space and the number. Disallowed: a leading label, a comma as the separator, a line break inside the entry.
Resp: mL 750
